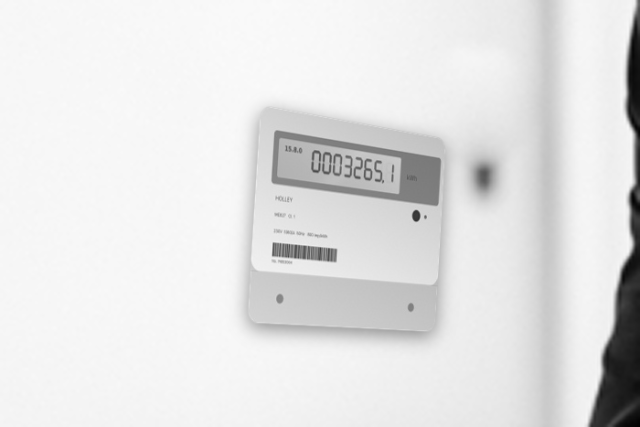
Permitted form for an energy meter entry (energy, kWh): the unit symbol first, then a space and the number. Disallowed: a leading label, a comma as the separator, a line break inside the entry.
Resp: kWh 3265.1
